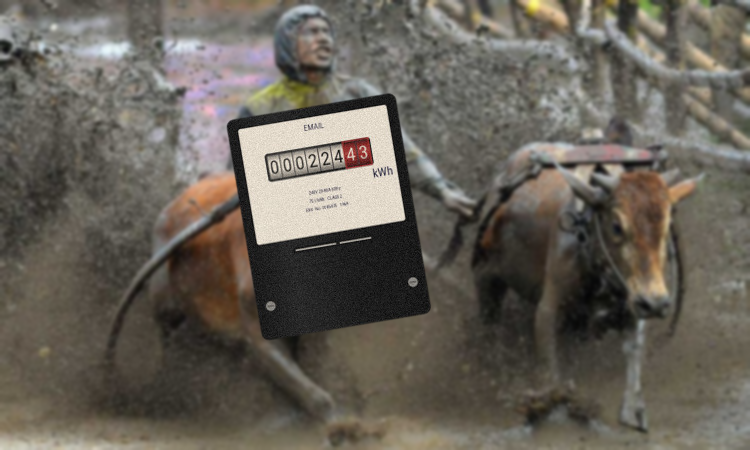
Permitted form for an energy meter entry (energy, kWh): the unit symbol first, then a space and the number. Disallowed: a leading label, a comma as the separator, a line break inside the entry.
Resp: kWh 224.43
